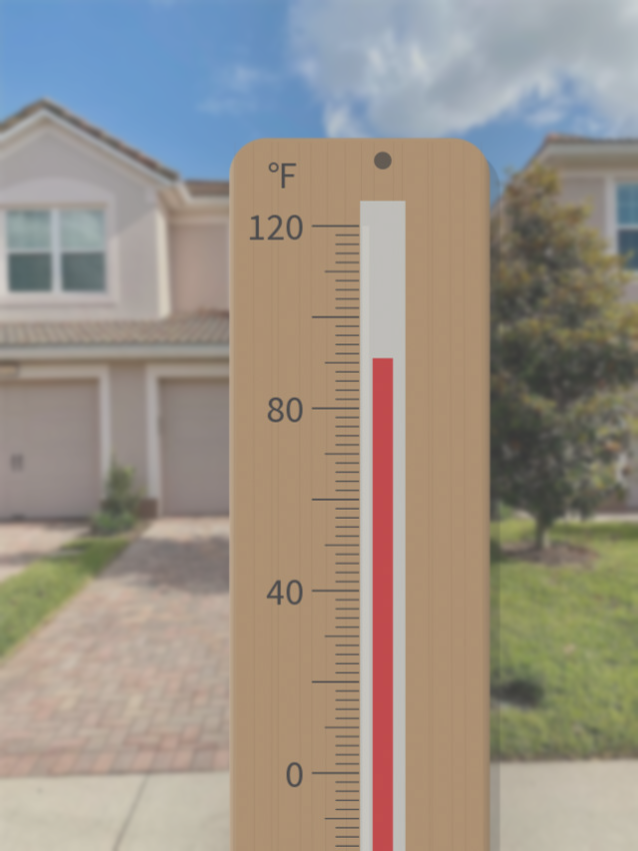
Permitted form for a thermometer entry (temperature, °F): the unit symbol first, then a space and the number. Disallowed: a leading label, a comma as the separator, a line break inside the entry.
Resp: °F 91
